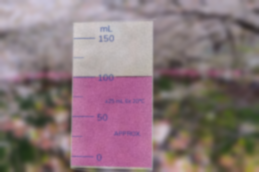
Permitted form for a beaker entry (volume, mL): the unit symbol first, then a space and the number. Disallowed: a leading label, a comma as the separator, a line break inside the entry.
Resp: mL 100
